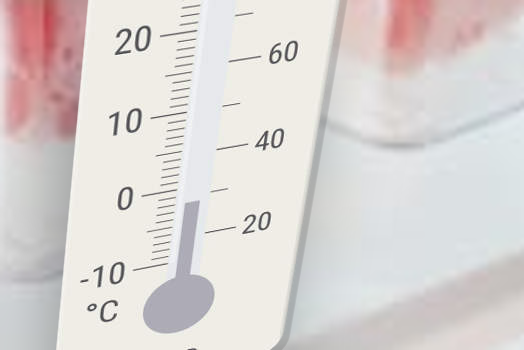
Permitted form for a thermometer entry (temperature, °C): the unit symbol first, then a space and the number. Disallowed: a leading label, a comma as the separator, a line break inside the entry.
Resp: °C -2
